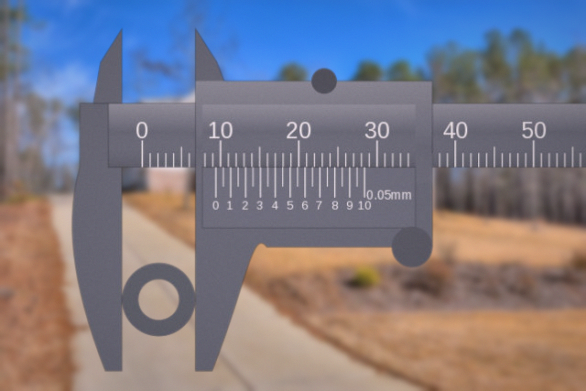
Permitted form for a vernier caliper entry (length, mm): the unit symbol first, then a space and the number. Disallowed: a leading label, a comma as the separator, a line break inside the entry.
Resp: mm 9.4
